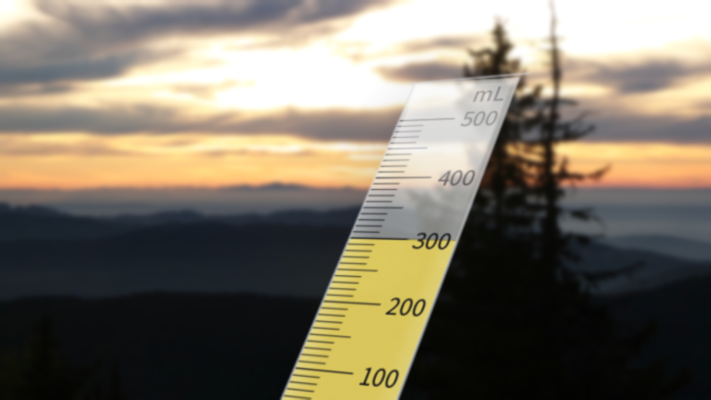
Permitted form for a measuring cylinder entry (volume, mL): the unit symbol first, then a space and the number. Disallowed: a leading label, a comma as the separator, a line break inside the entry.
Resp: mL 300
